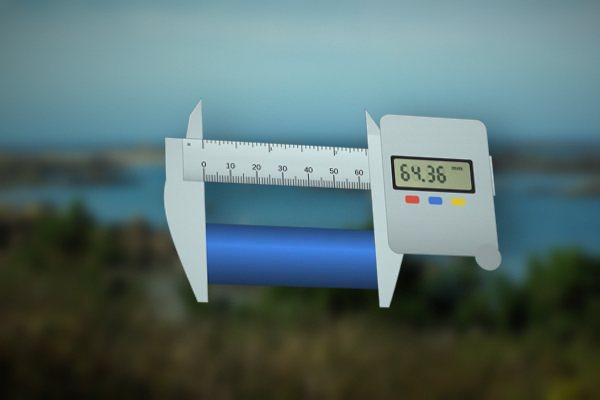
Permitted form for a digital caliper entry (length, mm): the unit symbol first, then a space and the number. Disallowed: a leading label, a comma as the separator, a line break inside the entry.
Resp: mm 64.36
